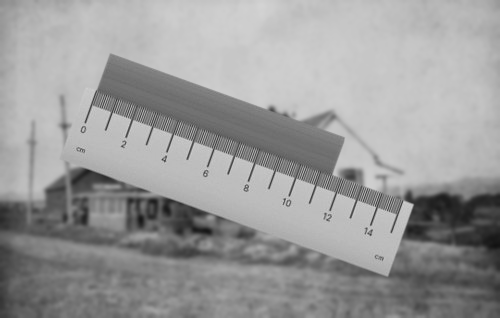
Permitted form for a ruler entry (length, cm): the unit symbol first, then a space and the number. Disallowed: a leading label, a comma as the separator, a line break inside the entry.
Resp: cm 11.5
